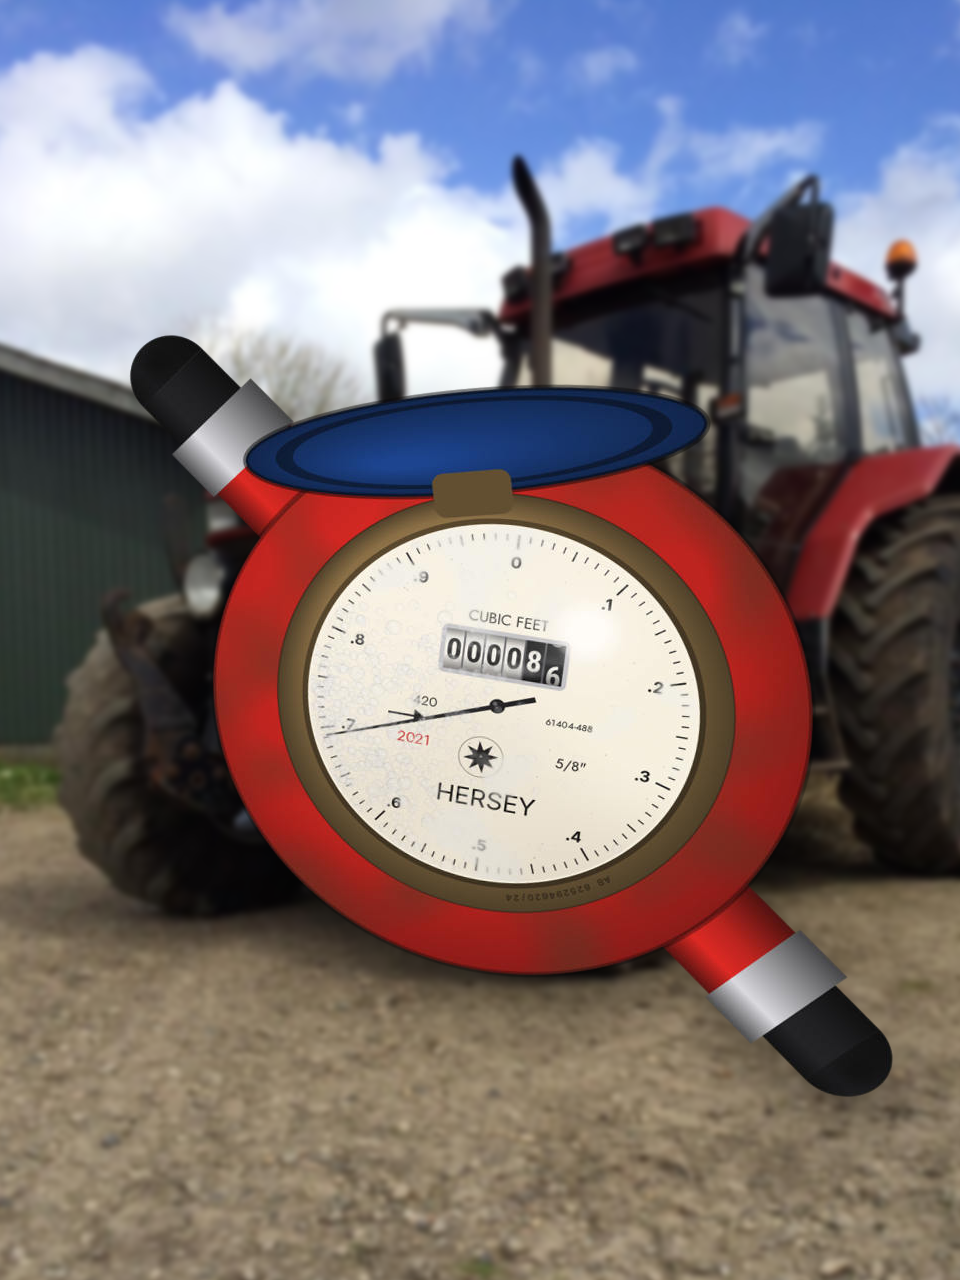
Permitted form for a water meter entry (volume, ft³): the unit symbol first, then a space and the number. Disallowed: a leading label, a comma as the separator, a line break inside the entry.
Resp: ft³ 85.69
